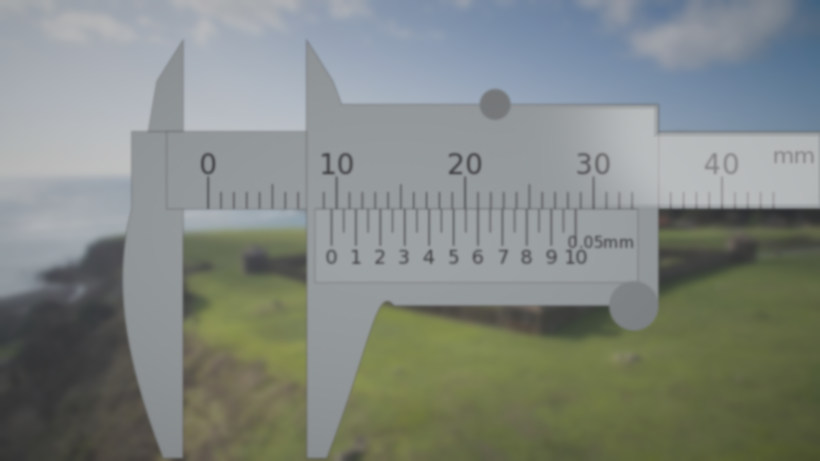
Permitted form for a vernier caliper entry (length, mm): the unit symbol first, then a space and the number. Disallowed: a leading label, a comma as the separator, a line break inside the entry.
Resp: mm 9.6
